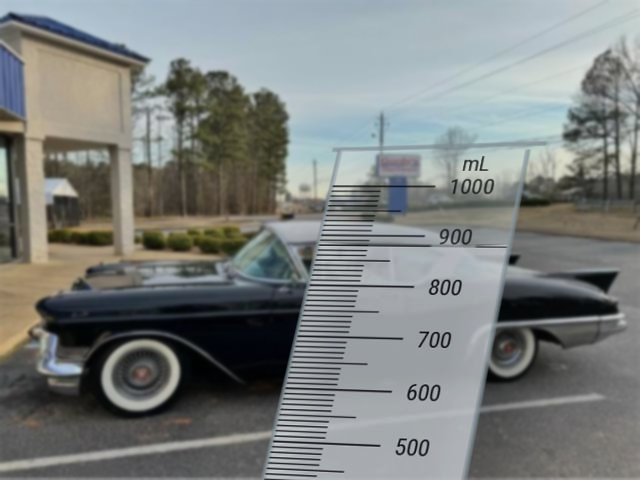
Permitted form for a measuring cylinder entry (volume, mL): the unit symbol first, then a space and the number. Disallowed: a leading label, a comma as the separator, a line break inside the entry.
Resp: mL 880
